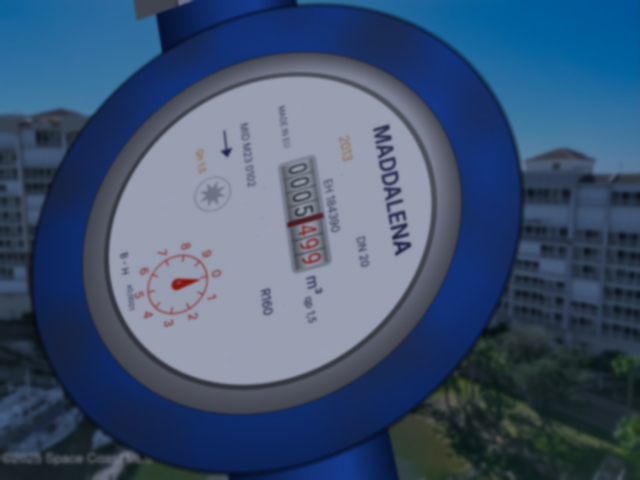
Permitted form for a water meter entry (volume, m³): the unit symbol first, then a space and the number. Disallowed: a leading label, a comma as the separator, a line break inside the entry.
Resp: m³ 5.4990
